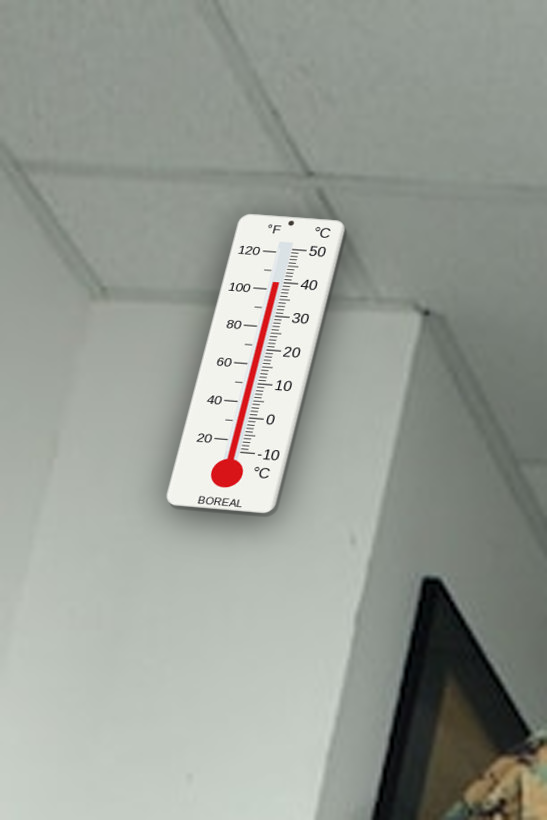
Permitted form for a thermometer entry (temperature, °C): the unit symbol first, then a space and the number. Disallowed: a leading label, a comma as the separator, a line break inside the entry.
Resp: °C 40
